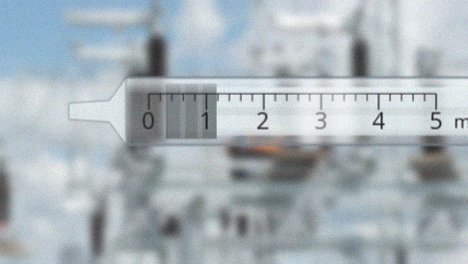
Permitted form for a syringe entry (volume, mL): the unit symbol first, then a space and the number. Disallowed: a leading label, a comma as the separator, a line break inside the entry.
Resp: mL 0.3
